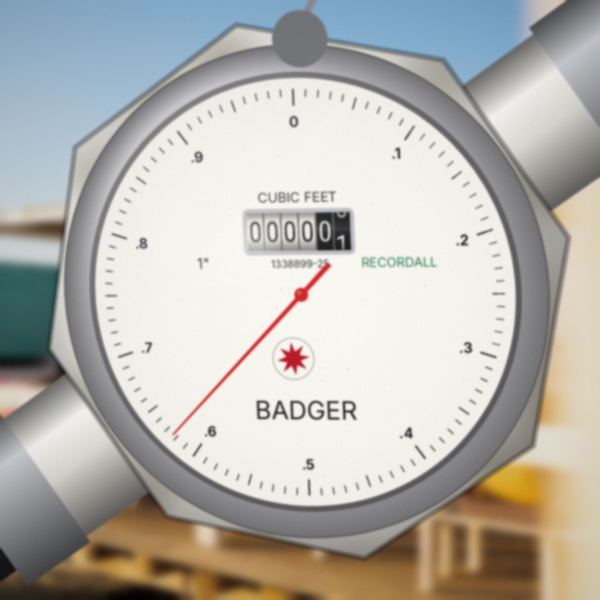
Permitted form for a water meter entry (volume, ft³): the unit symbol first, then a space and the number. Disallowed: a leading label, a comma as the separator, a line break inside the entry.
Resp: ft³ 0.62
